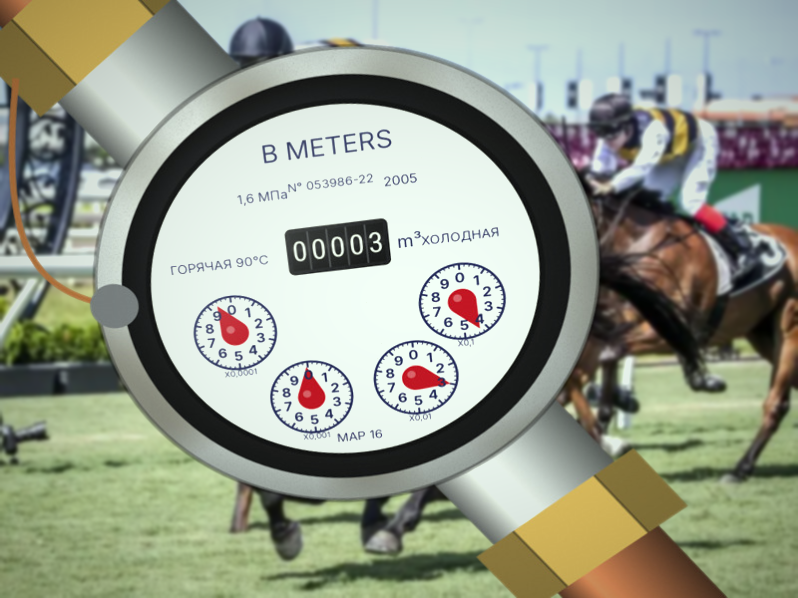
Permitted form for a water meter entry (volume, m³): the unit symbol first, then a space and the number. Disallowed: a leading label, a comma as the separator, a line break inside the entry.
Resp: m³ 3.4299
